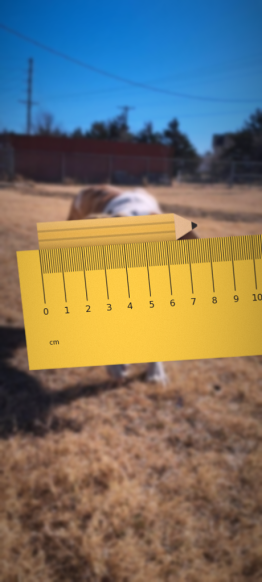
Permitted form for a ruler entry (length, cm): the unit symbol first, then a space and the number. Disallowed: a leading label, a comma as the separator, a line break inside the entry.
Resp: cm 7.5
